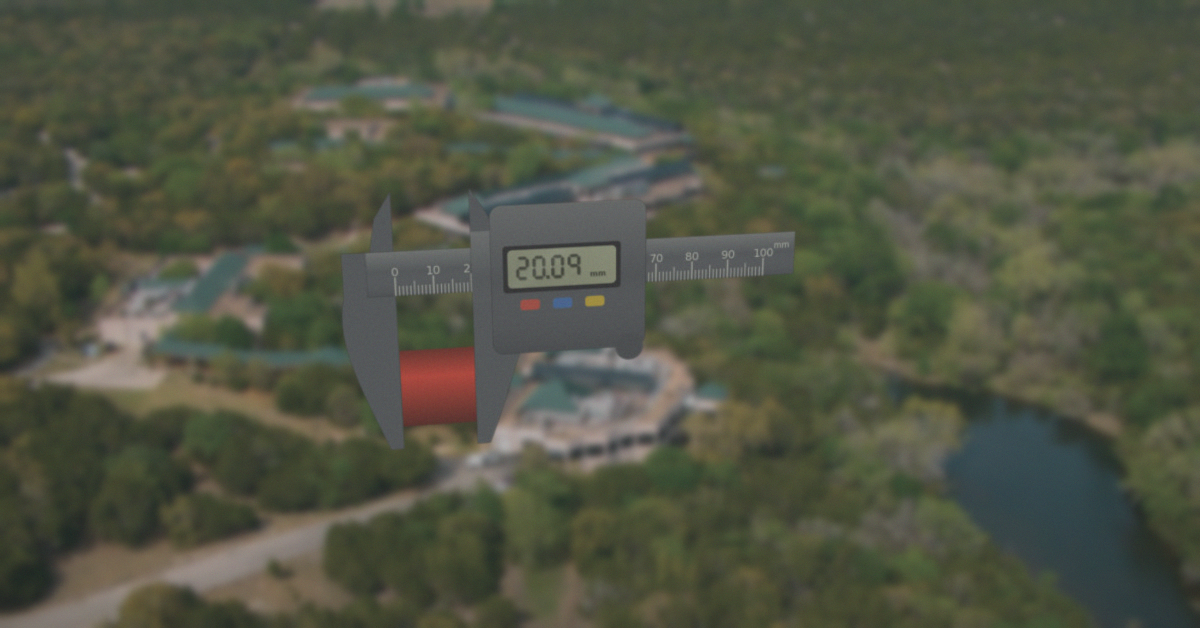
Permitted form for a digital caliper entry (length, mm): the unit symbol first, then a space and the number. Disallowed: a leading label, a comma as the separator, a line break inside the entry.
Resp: mm 20.09
